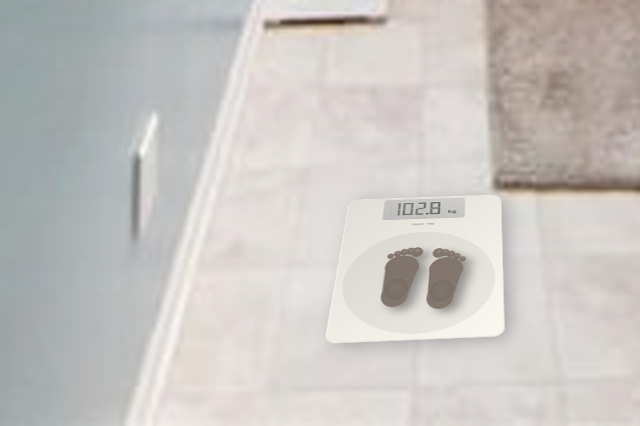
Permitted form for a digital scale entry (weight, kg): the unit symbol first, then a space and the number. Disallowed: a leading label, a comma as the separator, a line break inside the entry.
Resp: kg 102.8
